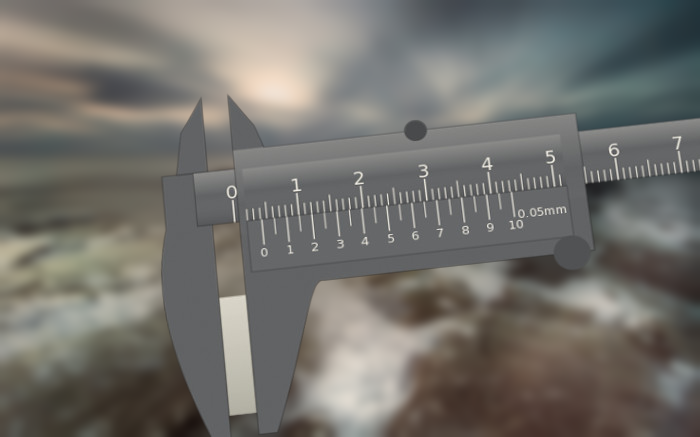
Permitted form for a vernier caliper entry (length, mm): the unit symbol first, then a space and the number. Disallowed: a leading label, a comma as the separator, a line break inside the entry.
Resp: mm 4.2
